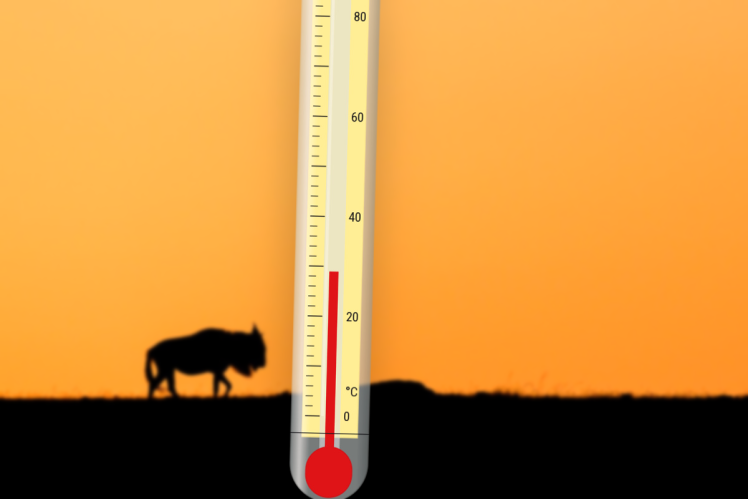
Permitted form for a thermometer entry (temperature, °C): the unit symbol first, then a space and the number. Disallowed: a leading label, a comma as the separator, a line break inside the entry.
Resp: °C 29
